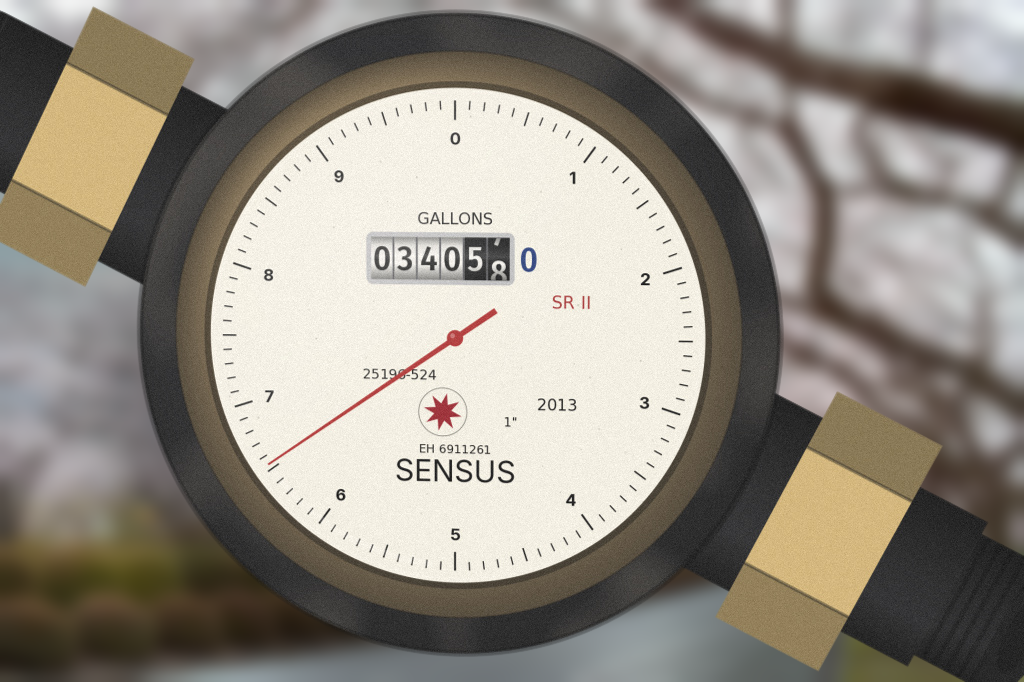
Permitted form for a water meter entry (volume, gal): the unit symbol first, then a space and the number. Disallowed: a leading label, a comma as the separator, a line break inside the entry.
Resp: gal 340576.5
